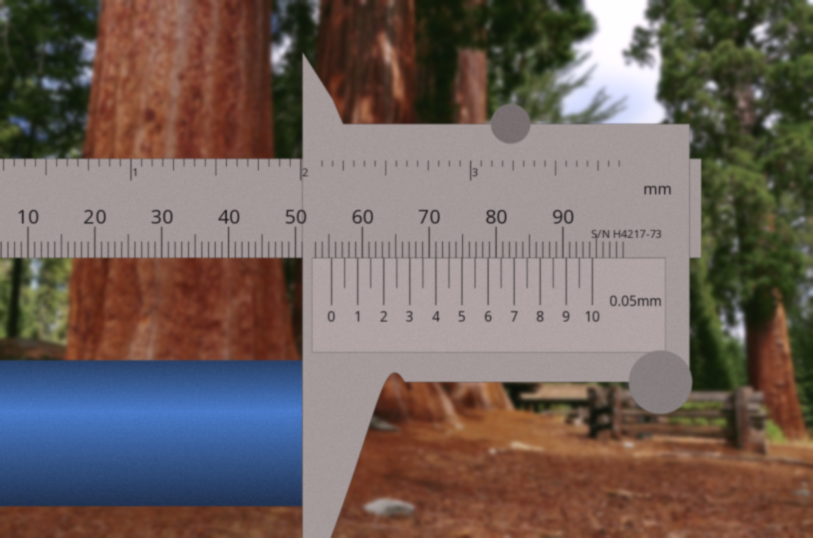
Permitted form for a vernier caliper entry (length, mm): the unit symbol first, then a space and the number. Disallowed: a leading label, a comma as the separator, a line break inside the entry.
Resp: mm 55.4
